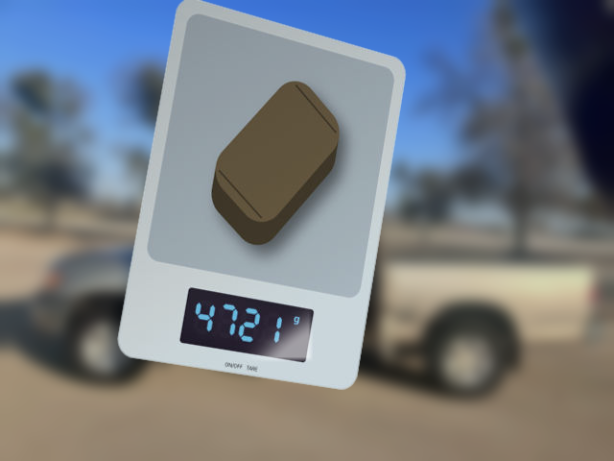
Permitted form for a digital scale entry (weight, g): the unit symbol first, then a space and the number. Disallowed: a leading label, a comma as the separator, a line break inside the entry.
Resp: g 4721
